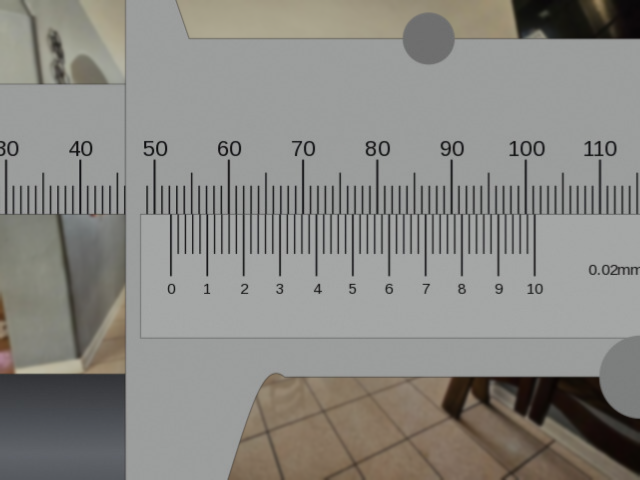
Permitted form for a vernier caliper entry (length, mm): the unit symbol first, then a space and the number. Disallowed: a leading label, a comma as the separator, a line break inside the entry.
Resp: mm 52.2
